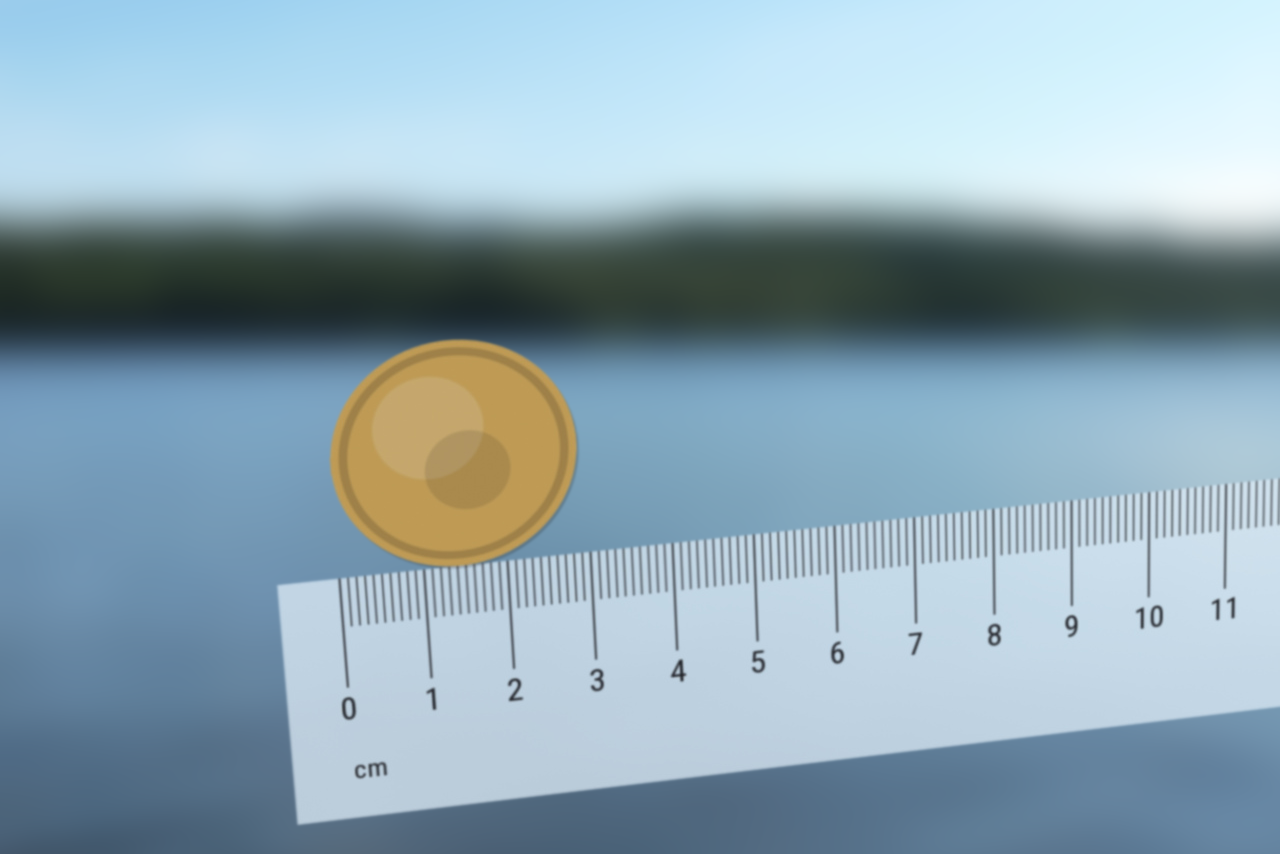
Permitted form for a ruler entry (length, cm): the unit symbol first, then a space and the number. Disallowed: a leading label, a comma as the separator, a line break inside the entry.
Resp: cm 2.9
